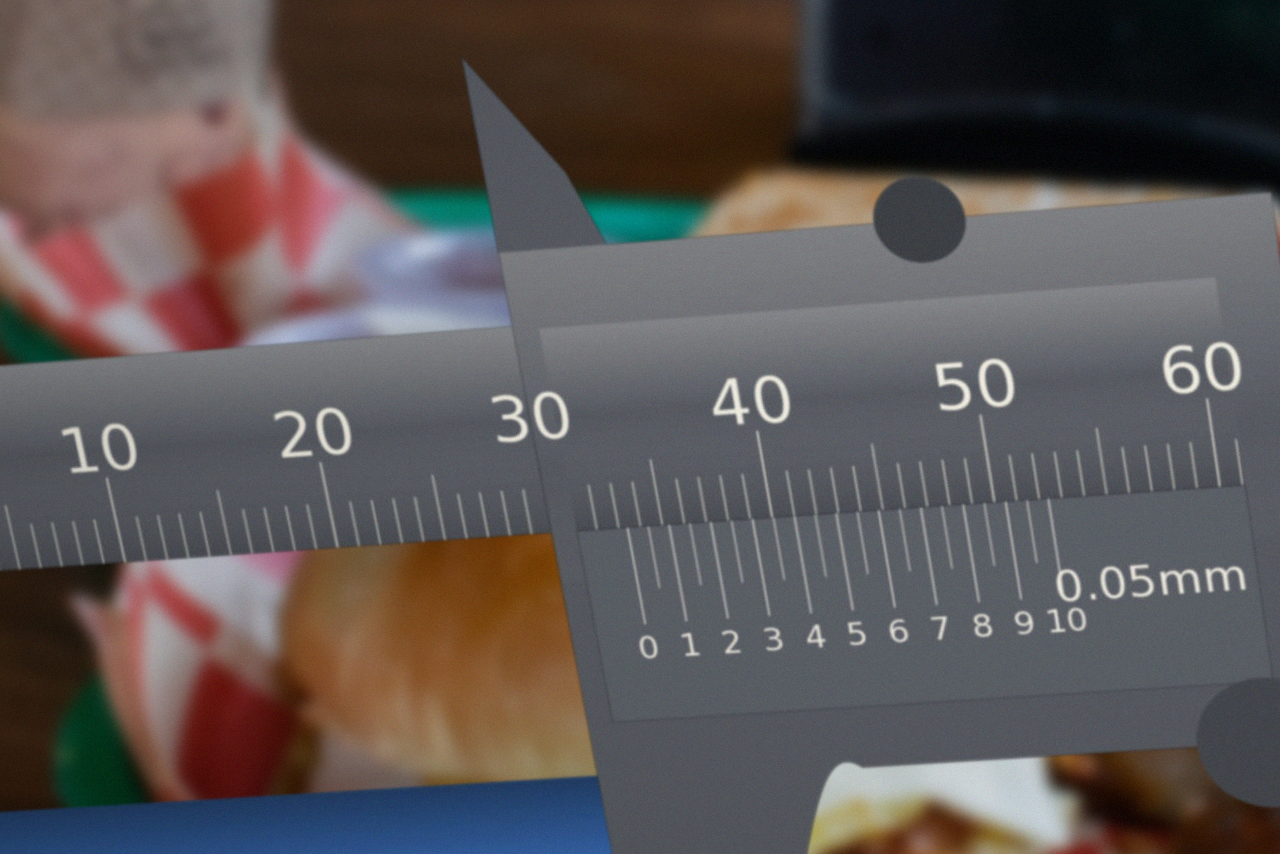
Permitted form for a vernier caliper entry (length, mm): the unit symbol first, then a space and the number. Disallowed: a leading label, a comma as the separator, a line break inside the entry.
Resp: mm 33.4
